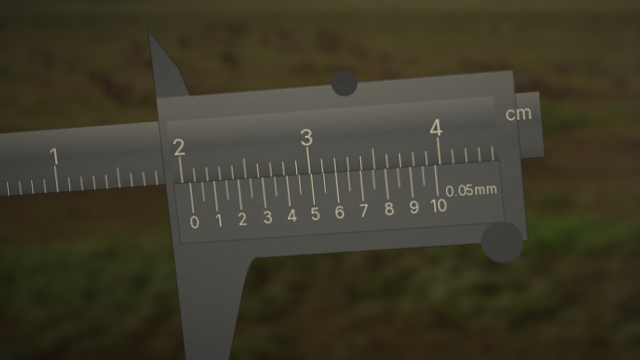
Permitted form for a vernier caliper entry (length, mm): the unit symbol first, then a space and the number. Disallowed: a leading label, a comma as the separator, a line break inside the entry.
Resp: mm 20.6
